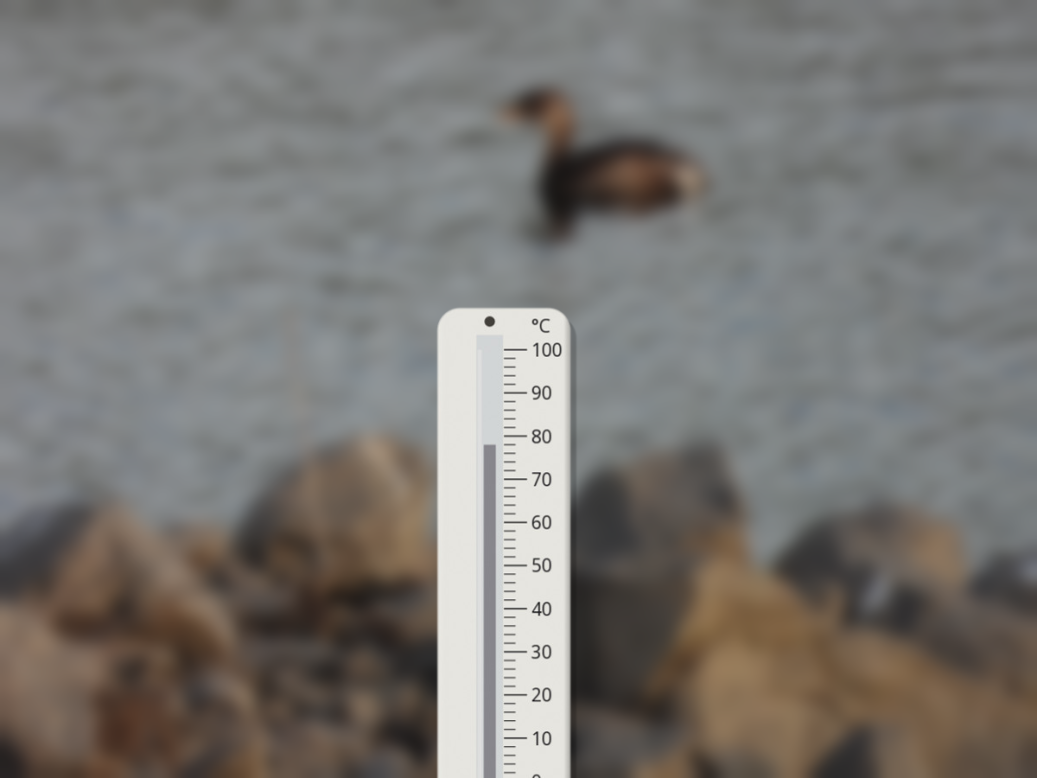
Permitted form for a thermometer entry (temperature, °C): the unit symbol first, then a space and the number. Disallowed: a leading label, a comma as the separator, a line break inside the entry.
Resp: °C 78
